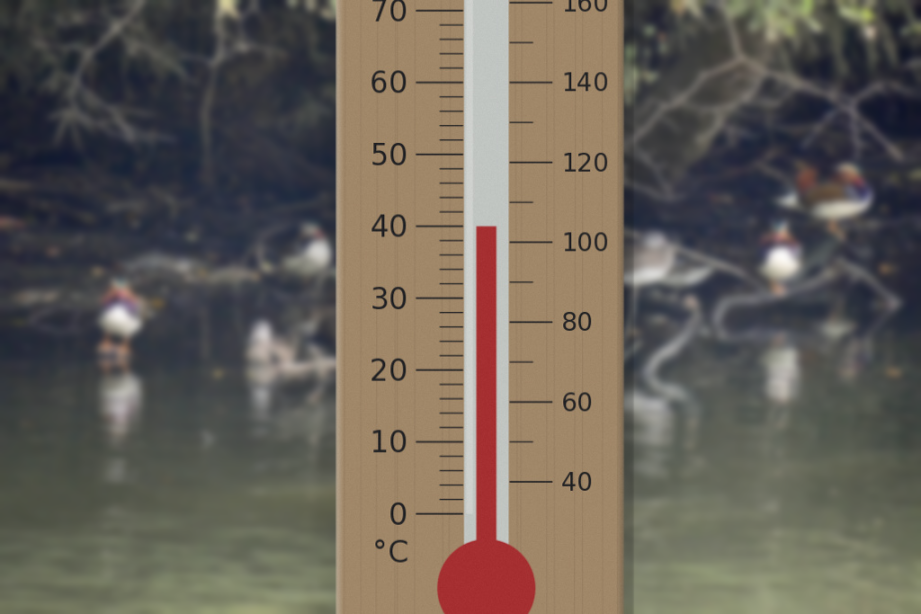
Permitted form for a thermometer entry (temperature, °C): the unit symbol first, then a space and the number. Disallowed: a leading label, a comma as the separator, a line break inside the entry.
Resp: °C 40
